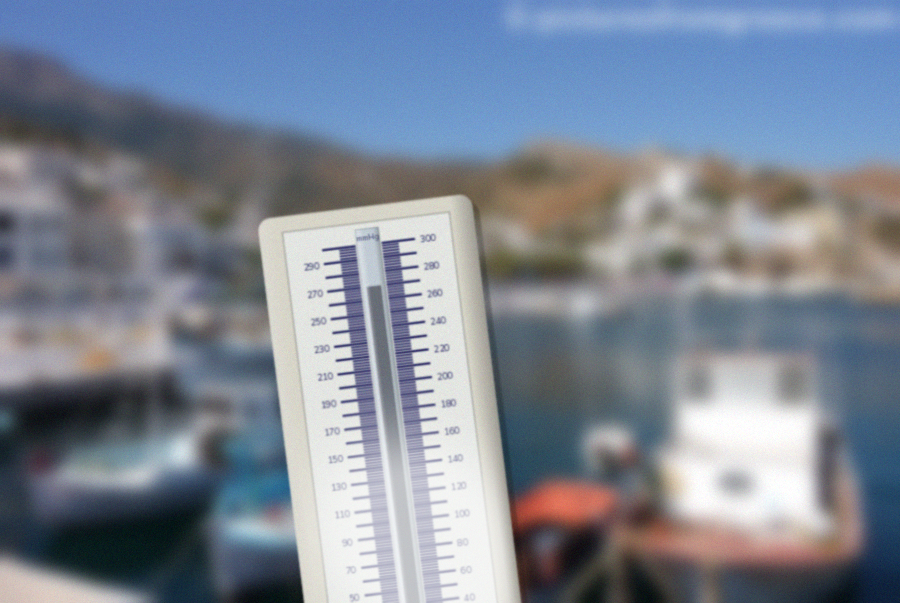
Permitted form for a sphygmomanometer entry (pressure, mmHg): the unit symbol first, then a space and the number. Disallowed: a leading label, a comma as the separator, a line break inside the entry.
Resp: mmHg 270
